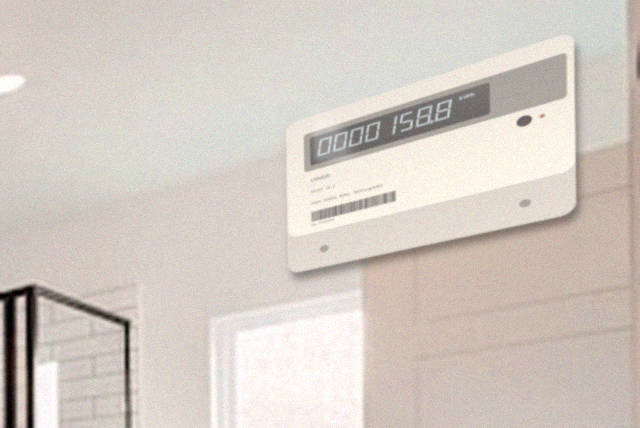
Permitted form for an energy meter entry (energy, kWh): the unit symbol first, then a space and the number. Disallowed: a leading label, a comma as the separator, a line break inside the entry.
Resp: kWh 158.8
